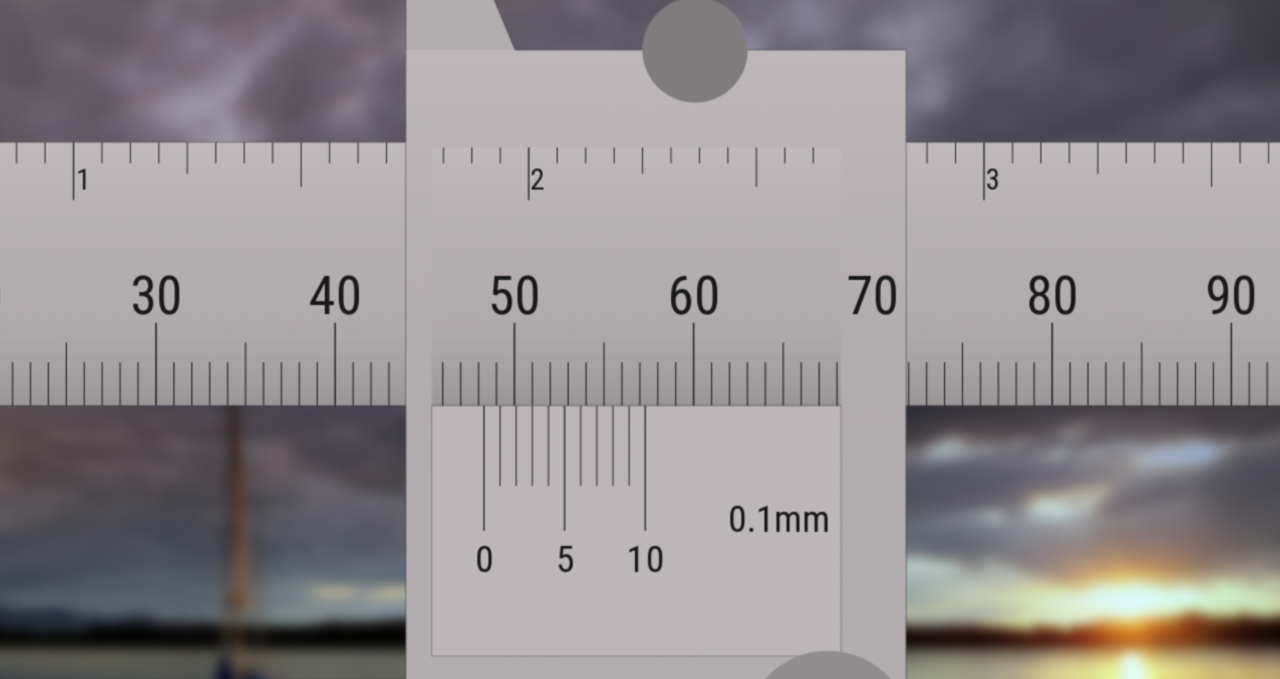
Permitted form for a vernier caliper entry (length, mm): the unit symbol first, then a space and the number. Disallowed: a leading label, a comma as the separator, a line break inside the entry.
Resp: mm 48.3
